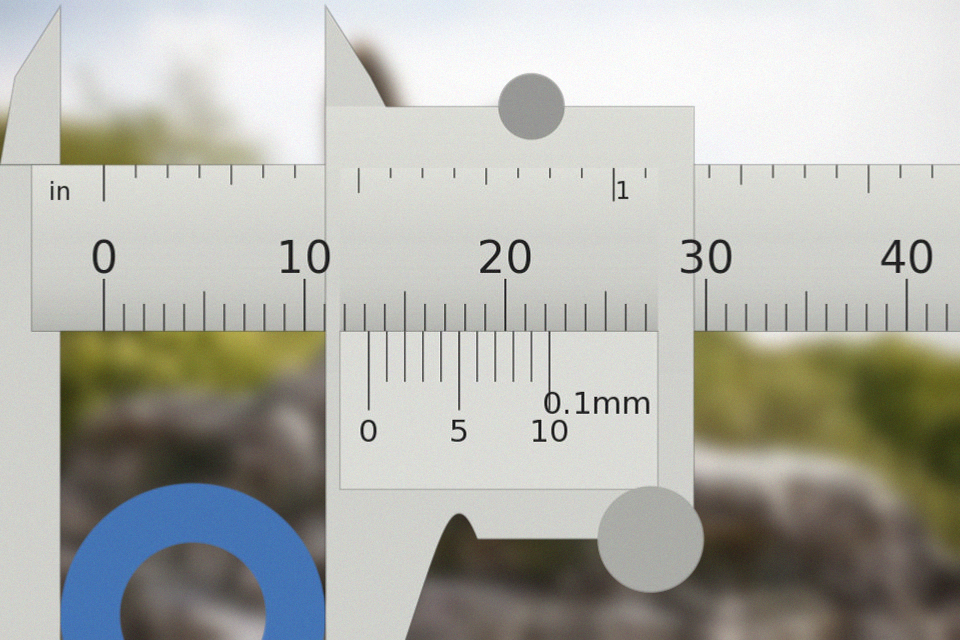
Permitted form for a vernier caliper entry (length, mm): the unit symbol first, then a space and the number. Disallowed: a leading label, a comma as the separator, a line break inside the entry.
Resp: mm 13.2
